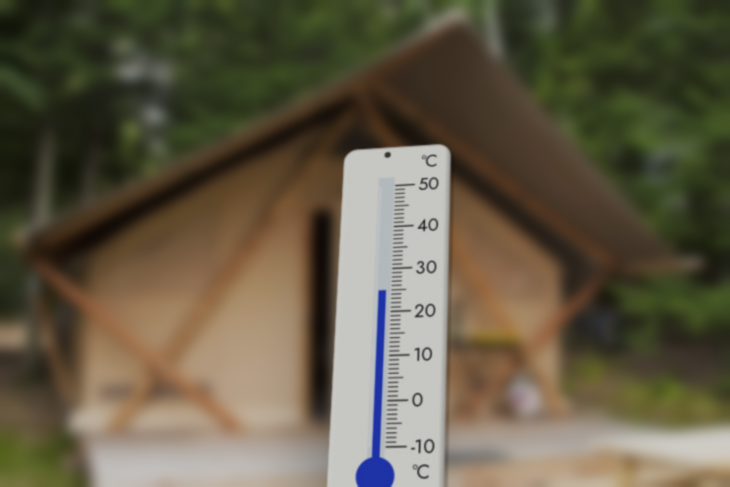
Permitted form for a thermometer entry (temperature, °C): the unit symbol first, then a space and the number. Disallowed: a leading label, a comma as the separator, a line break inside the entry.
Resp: °C 25
